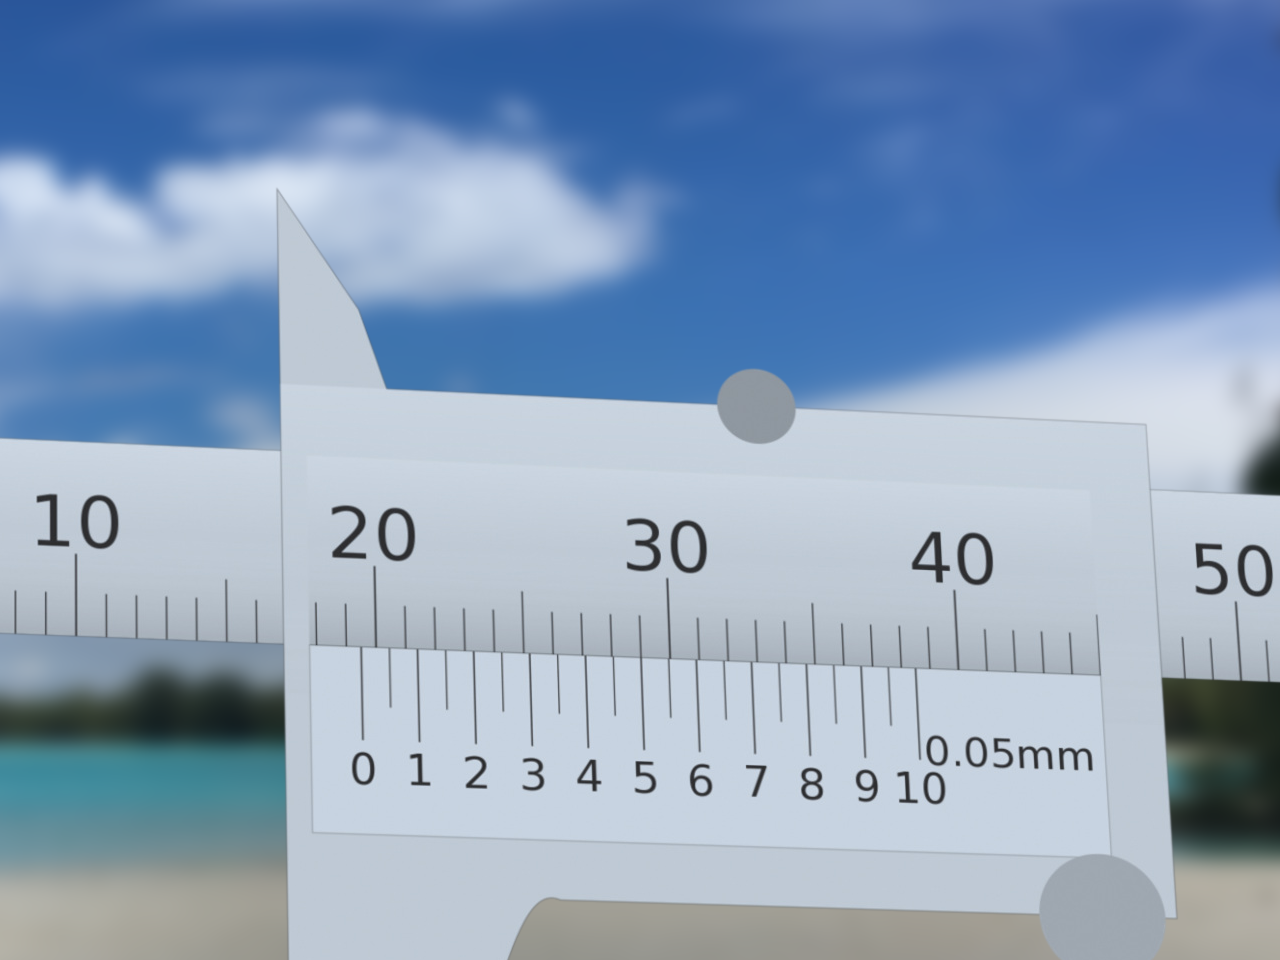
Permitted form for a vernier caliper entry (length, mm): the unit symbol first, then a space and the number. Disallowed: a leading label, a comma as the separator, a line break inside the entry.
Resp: mm 19.50
